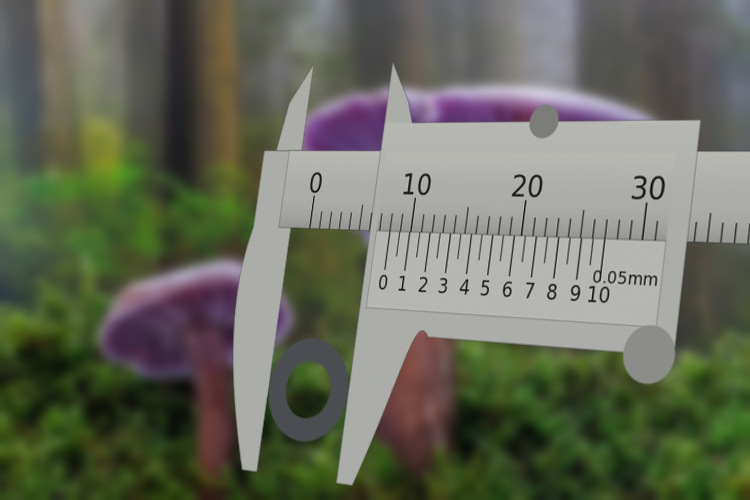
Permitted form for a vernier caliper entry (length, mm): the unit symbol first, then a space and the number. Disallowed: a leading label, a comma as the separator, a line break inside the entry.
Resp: mm 8.0
